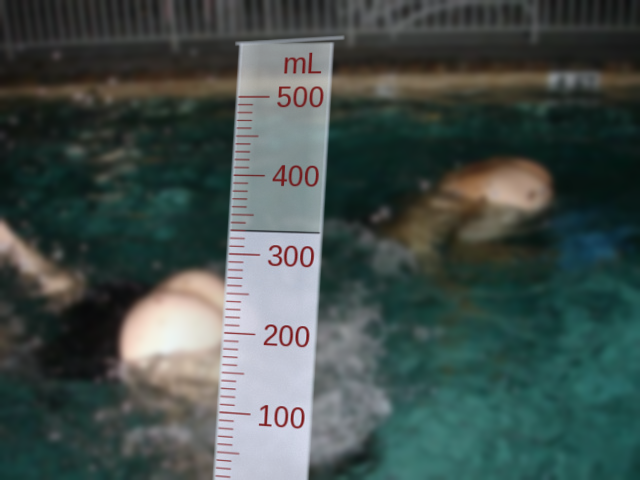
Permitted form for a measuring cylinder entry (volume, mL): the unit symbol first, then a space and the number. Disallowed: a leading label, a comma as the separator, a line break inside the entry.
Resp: mL 330
